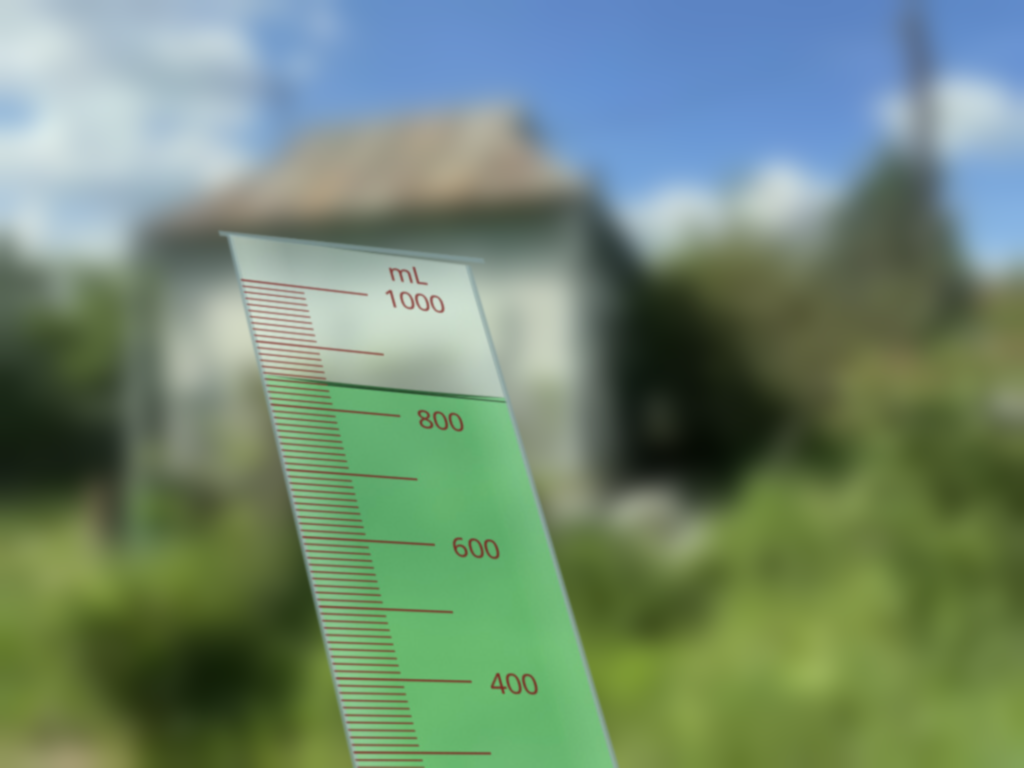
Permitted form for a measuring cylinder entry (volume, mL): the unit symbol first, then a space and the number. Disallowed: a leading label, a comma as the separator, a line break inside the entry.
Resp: mL 840
